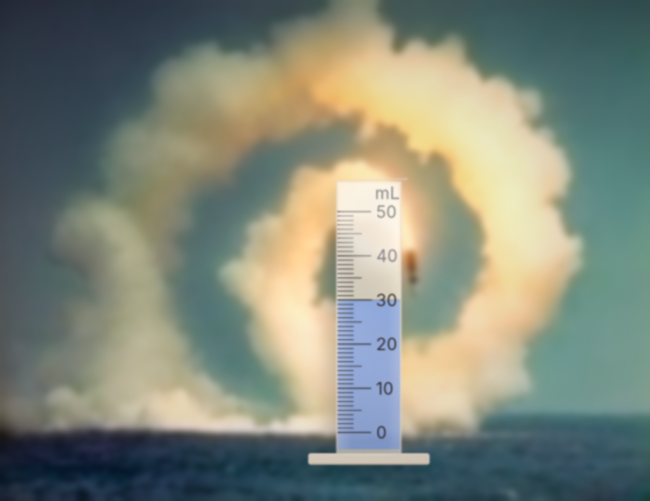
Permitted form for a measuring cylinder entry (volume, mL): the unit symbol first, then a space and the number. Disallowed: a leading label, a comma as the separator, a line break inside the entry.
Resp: mL 30
